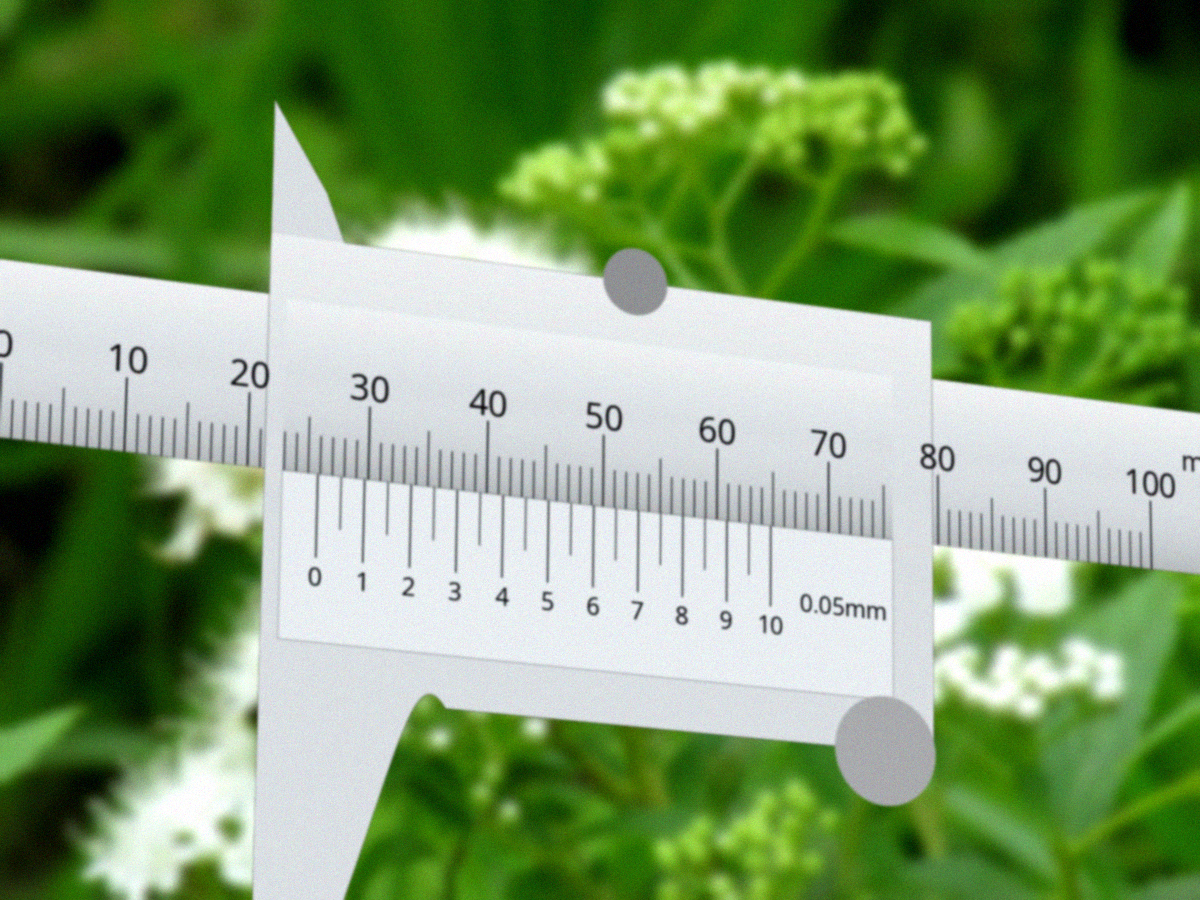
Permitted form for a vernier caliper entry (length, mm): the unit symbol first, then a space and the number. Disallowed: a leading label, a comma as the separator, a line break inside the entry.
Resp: mm 25.8
